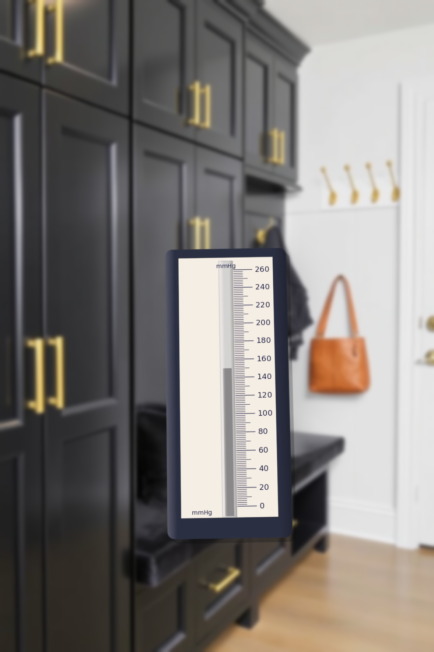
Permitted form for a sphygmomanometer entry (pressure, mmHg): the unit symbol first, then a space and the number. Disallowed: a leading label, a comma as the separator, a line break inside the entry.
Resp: mmHg 150
